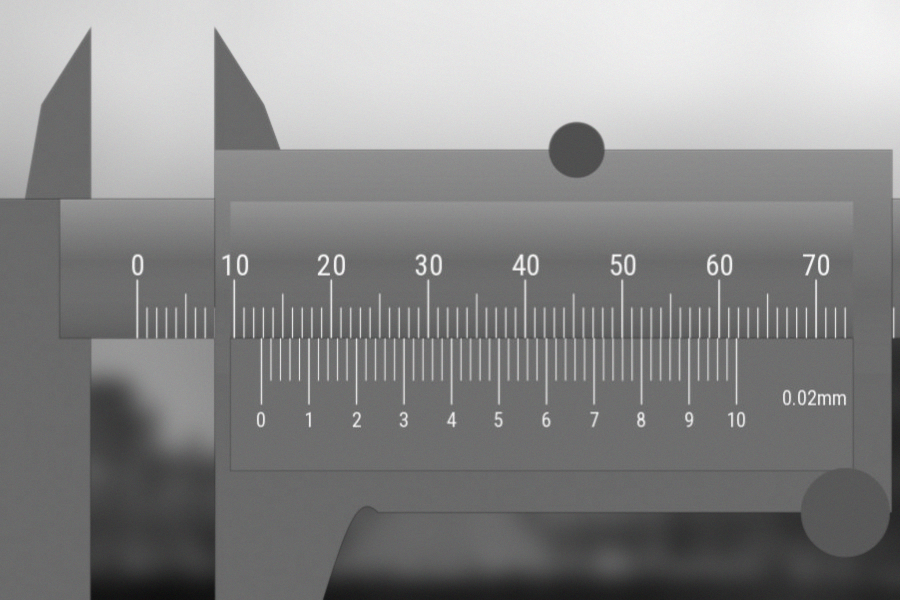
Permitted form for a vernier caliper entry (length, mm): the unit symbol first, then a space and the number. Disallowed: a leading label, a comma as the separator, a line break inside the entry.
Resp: mm 12.8
